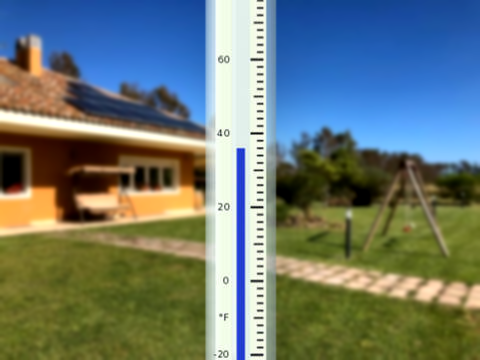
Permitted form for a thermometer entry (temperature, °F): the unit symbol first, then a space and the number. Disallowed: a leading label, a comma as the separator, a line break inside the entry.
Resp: °F 36
